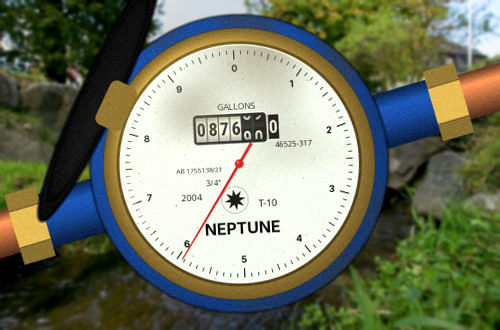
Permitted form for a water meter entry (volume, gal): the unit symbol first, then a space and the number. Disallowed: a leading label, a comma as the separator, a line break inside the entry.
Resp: gal 876895.9
